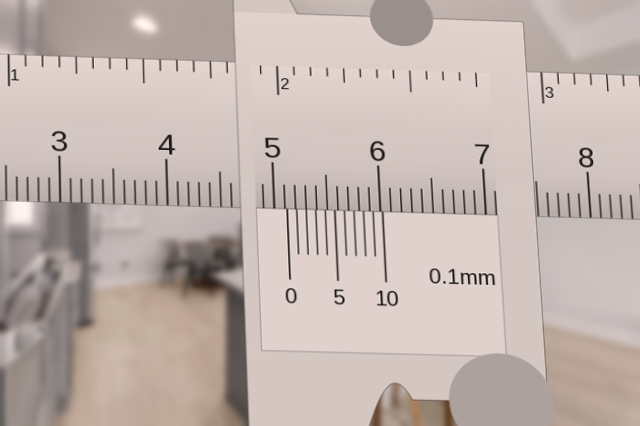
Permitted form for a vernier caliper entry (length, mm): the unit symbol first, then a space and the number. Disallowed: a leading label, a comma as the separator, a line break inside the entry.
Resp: mm 51.2
